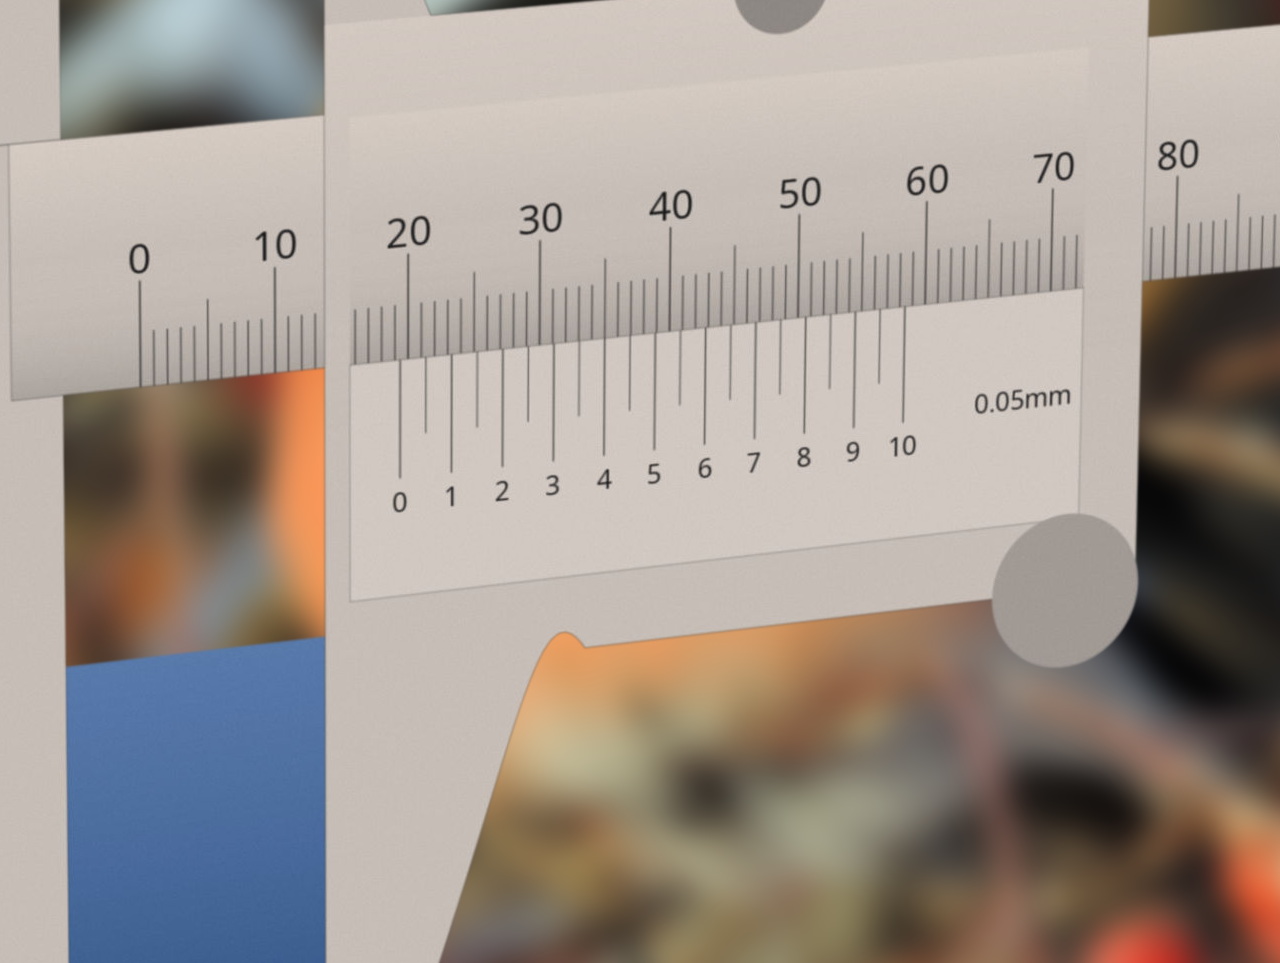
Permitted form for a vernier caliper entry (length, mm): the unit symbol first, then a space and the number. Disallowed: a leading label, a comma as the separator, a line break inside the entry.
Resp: mm 19.4
